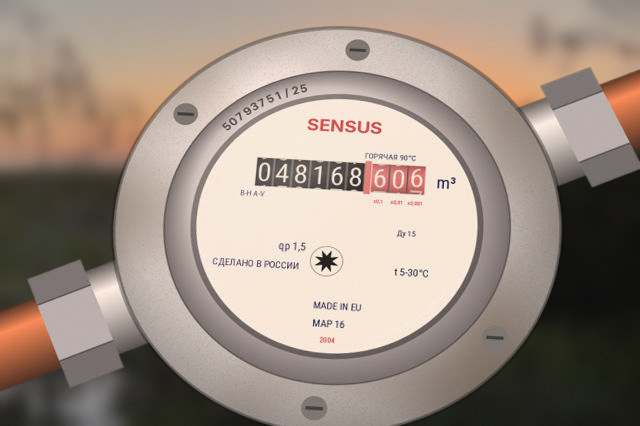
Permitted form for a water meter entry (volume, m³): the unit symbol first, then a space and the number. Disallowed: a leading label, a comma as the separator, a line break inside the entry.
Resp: m³ 48168.606
